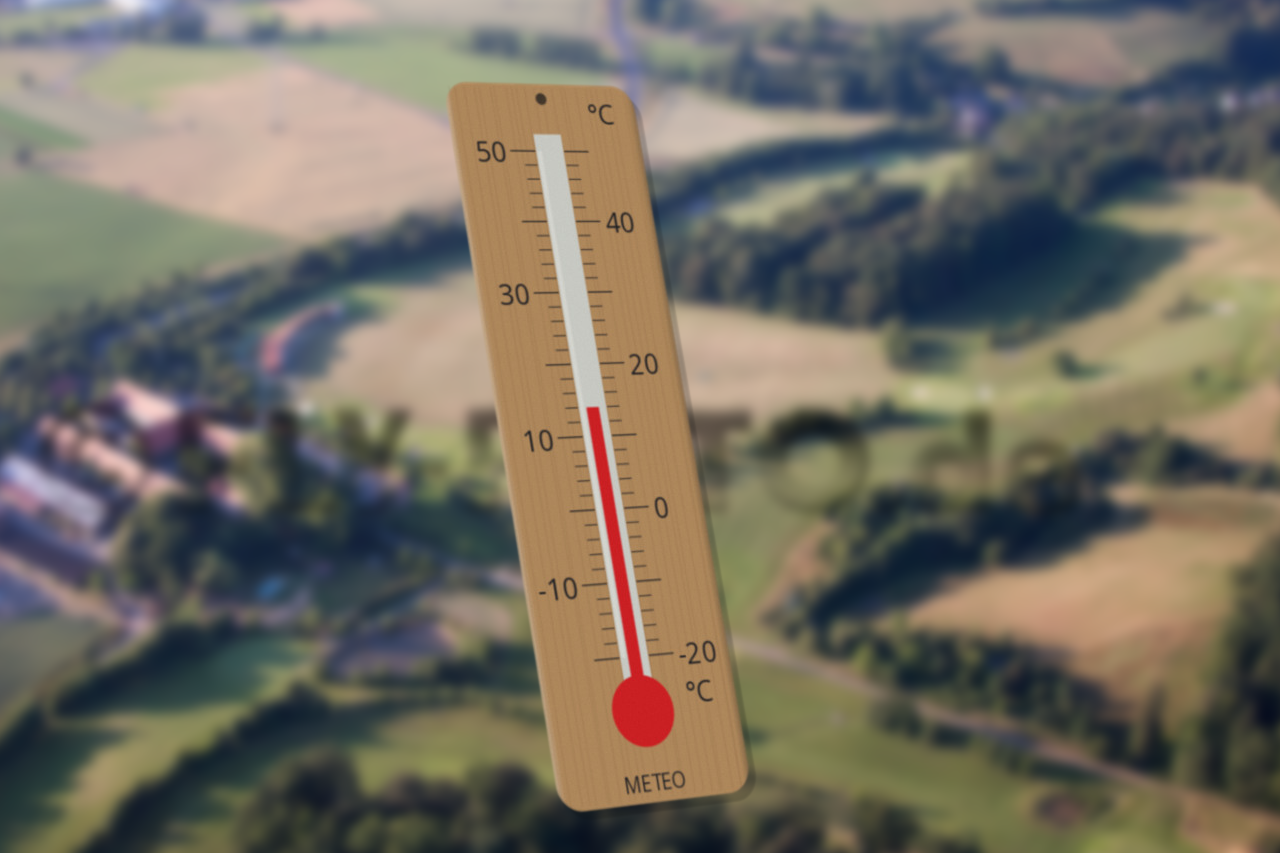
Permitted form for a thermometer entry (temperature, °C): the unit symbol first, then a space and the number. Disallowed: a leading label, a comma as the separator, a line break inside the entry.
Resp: °C 14
